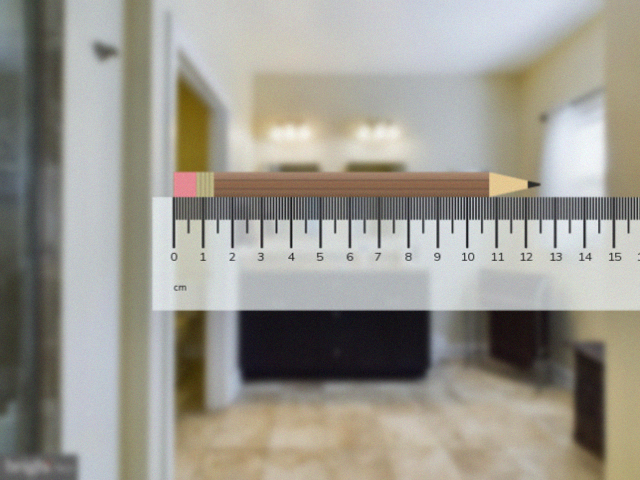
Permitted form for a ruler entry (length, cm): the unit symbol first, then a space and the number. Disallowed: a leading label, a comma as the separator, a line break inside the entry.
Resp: cm 12.5
